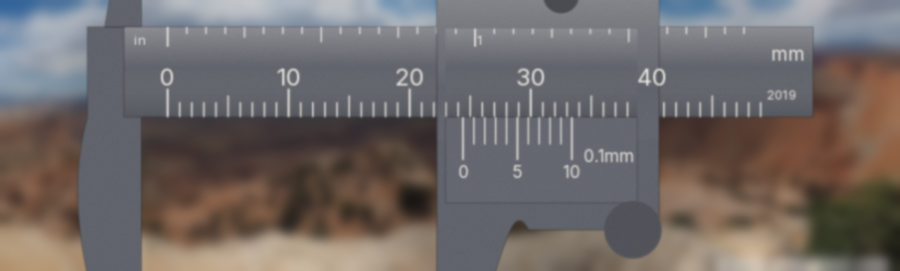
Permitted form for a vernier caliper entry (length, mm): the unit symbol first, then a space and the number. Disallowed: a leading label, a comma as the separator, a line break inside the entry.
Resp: mm 24.4
